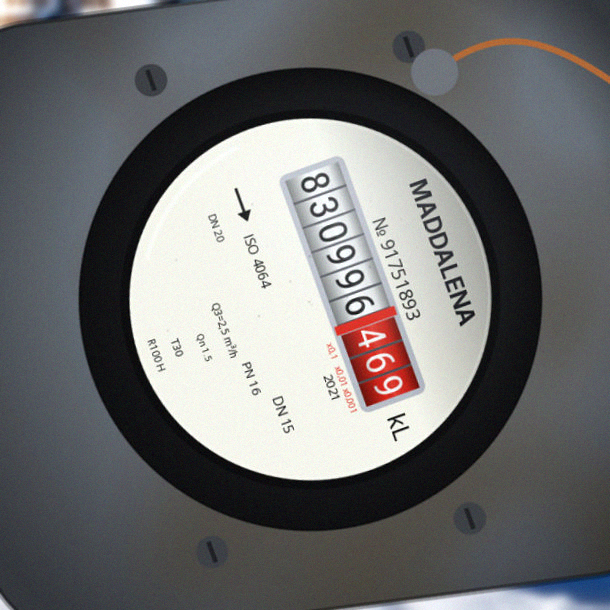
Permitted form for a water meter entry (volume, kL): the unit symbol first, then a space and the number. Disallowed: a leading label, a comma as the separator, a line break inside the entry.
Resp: kL 830996.469
